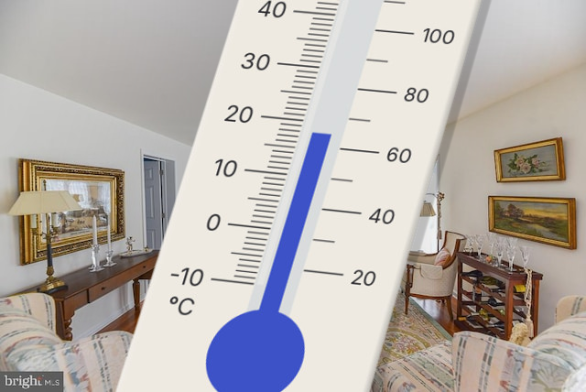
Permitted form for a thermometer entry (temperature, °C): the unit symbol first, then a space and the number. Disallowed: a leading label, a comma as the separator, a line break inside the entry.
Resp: °C 18
